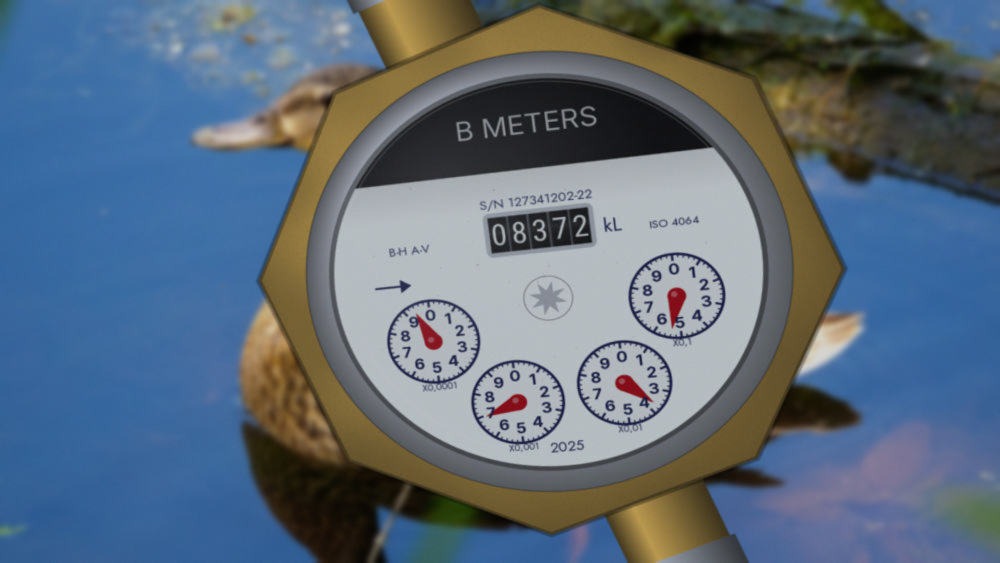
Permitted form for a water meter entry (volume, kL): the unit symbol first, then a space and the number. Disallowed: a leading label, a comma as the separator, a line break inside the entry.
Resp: kL 8372.5369
